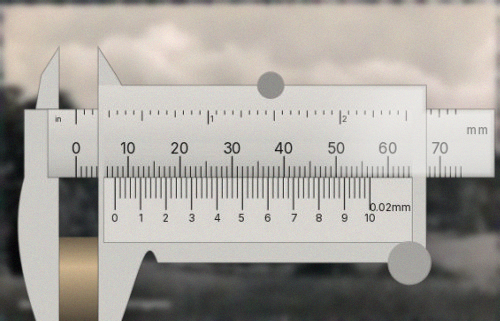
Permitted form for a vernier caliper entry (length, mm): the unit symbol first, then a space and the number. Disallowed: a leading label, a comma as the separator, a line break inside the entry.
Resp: mm 7.5
